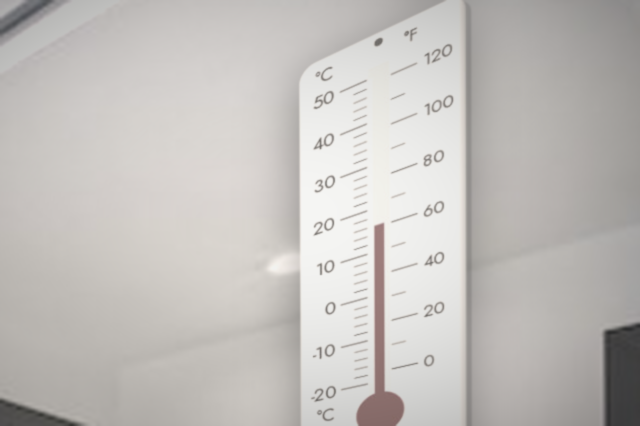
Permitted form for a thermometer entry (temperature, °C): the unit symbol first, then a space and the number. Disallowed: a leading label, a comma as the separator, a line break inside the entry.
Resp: °C 16
